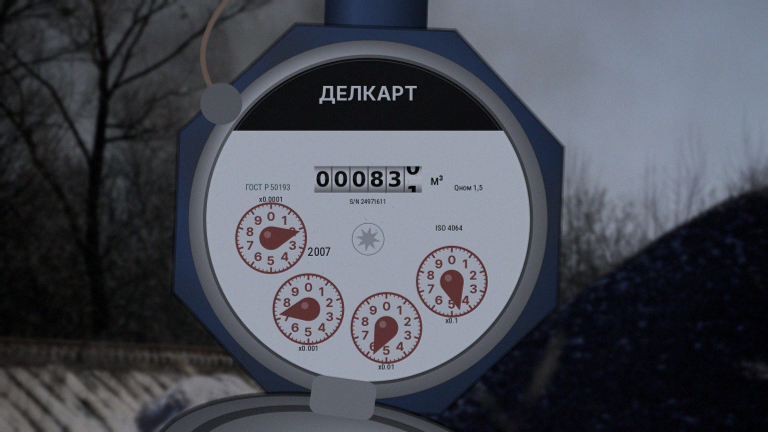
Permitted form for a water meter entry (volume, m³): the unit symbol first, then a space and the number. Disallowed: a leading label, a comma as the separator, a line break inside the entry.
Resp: m³ 830.4572
